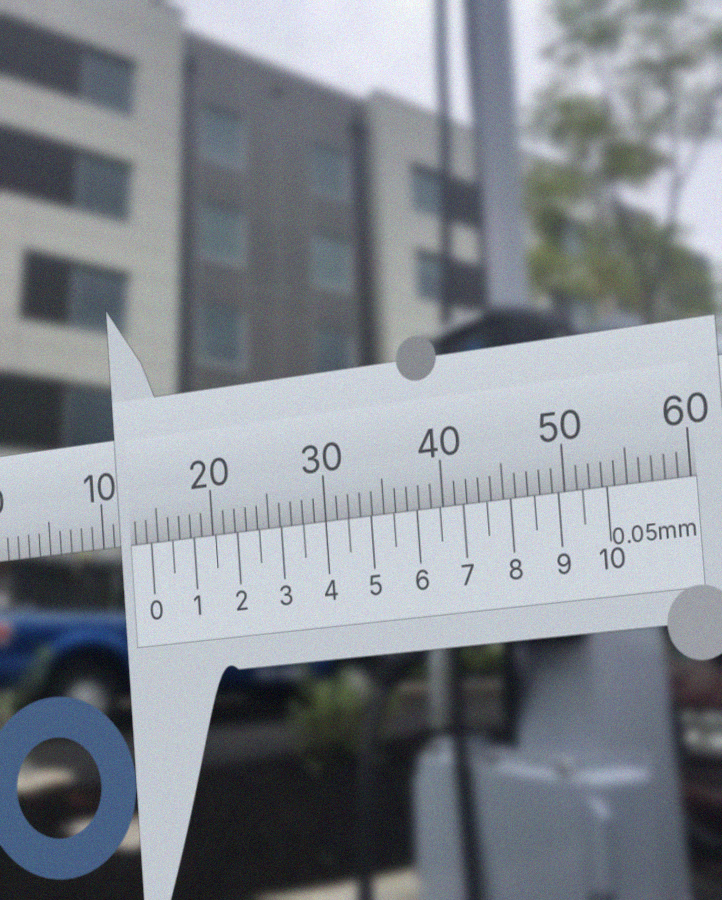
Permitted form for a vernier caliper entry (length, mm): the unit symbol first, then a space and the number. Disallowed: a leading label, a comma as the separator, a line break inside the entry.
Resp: mm 14.4
